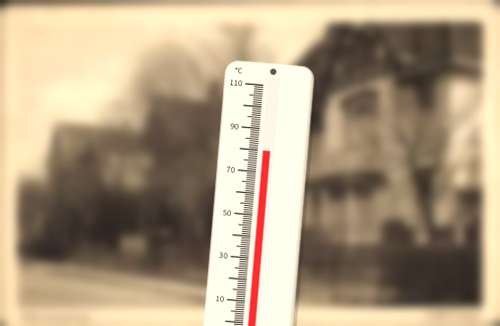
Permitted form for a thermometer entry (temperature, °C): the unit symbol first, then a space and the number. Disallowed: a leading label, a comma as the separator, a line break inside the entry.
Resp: °C 80
